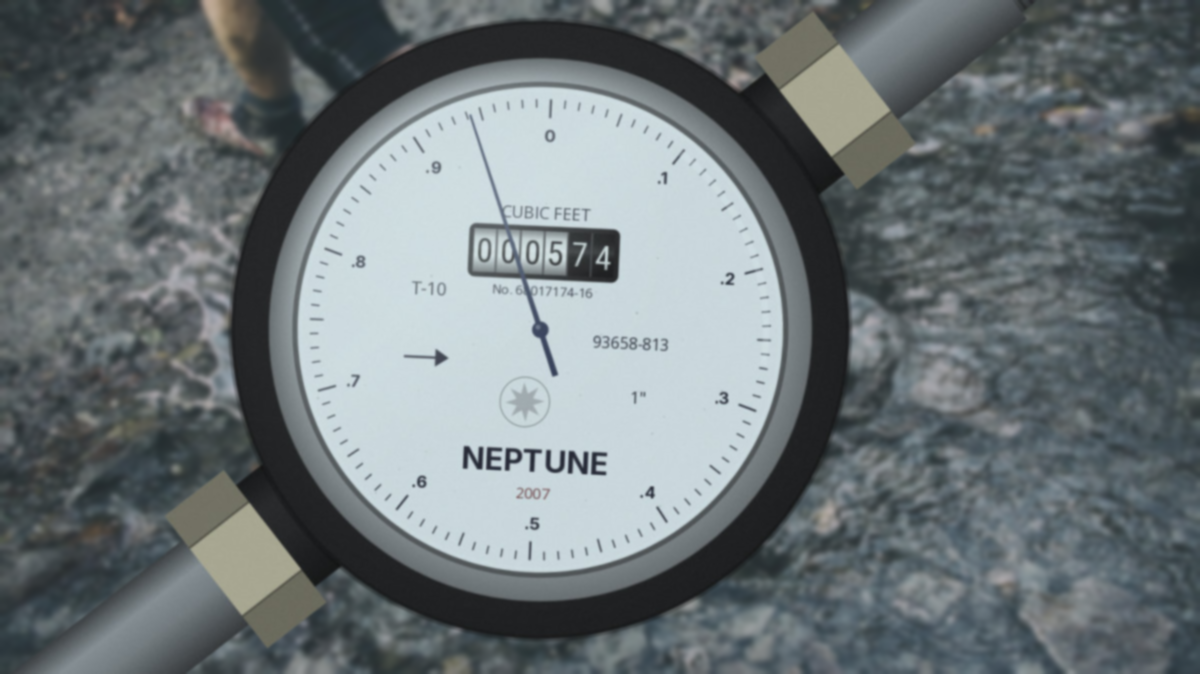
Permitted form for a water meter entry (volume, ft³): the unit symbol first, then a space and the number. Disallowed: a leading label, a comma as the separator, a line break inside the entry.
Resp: ft³ 573.94
